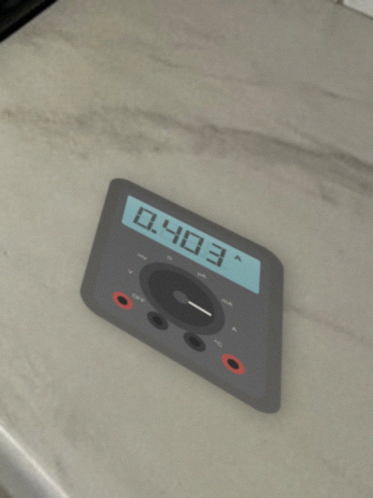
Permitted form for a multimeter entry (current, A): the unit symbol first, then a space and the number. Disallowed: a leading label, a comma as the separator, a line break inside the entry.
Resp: A 0.403
